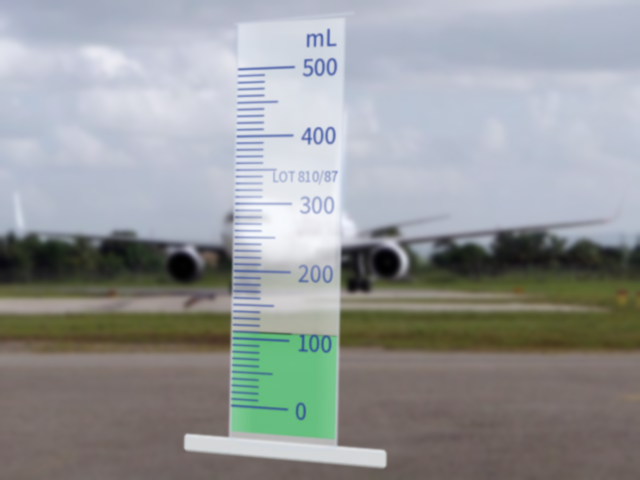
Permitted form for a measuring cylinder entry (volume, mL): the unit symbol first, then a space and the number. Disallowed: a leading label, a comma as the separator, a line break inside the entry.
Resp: mL 110
